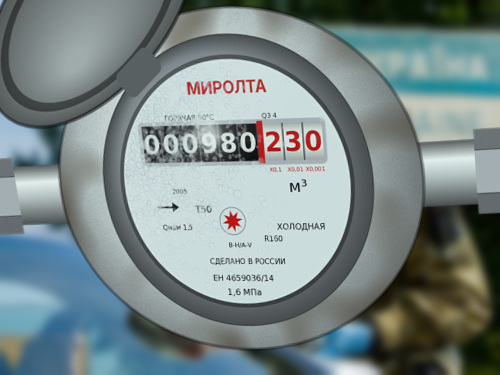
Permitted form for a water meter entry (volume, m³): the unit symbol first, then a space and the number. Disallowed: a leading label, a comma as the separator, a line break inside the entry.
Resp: m³ 980.230
